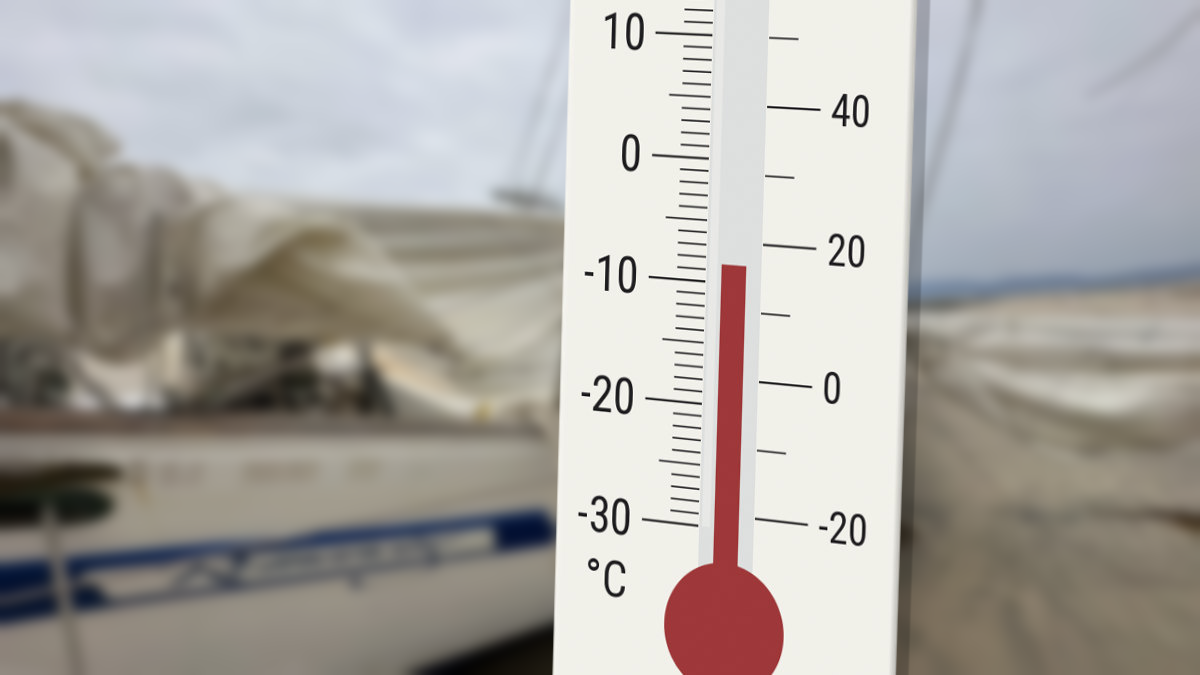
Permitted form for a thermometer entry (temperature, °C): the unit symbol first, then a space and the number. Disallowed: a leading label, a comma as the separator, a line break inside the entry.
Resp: °C -8.5
